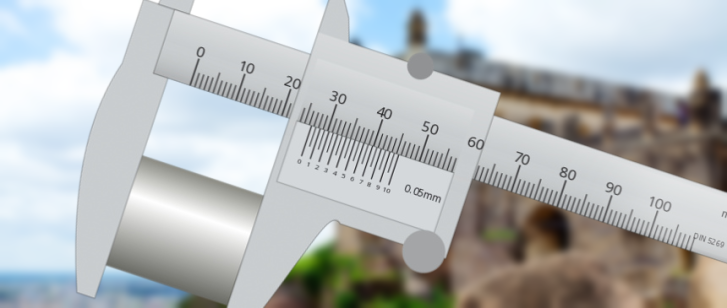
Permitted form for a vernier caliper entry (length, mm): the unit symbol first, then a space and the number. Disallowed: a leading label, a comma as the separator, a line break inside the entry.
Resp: mm 26.5
